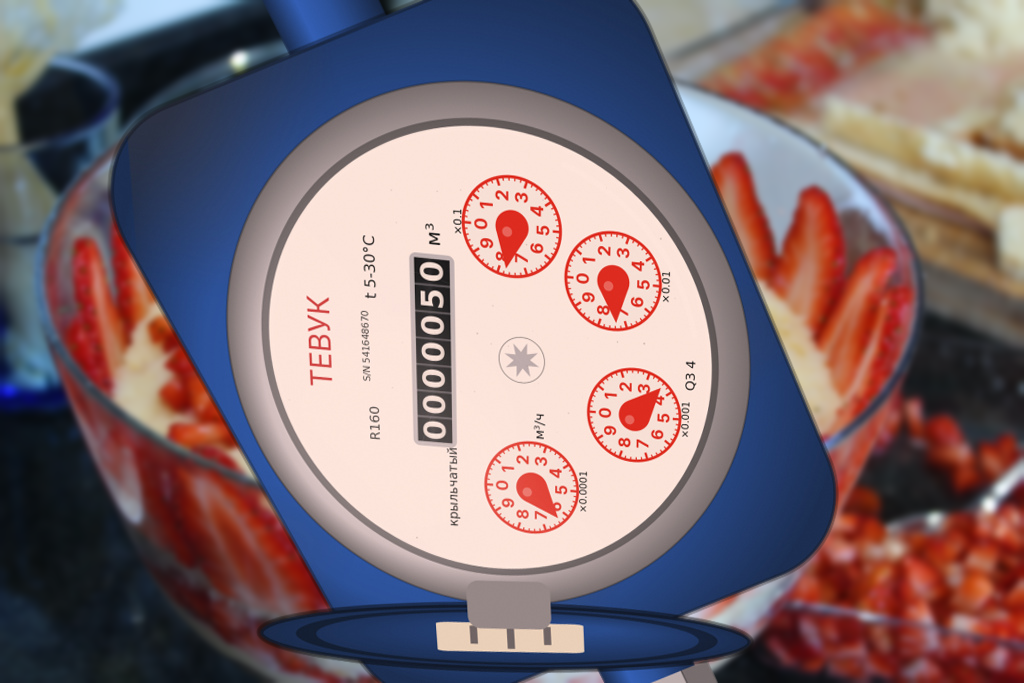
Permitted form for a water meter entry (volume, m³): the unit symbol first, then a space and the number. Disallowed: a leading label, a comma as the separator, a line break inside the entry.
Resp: m³ 50.7736
